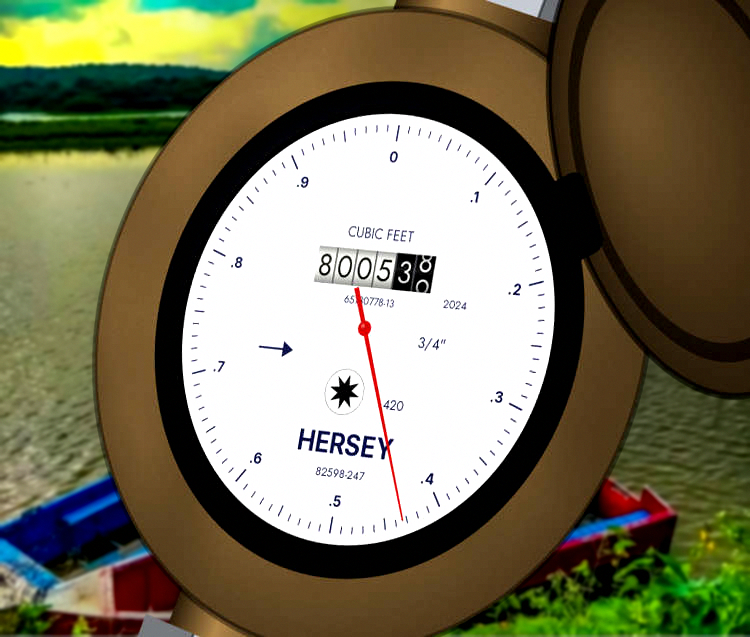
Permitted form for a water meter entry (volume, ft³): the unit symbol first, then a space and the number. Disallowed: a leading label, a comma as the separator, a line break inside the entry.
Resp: ft³ 800538.43
